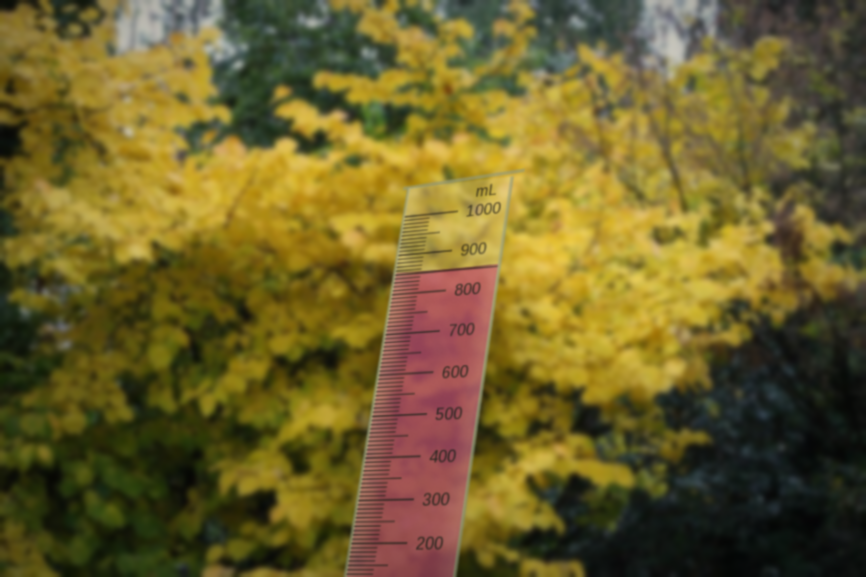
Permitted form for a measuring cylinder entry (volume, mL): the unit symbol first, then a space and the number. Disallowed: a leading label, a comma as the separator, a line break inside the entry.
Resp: mL 850
